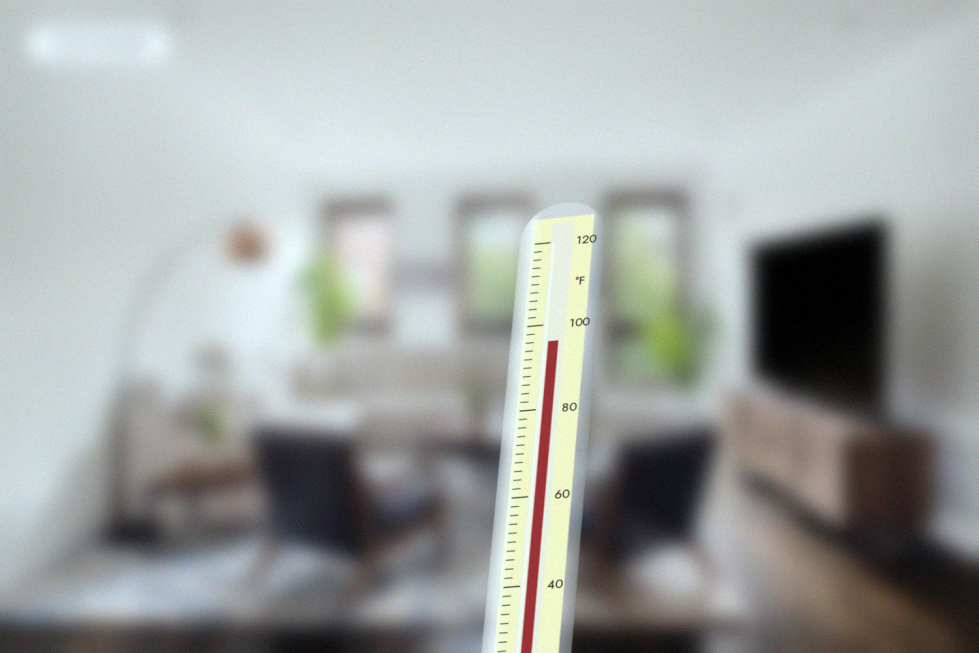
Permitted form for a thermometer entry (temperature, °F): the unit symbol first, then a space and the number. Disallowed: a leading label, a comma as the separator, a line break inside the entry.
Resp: °F 96
